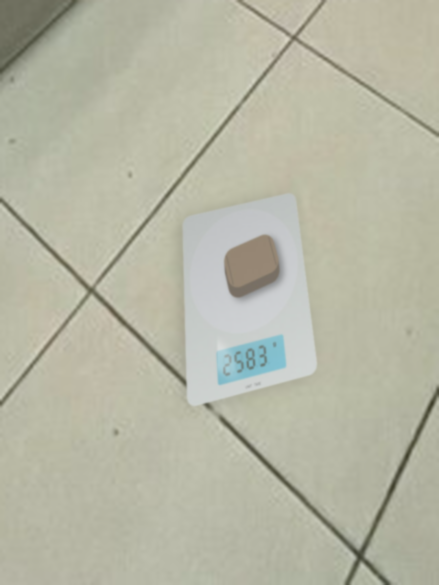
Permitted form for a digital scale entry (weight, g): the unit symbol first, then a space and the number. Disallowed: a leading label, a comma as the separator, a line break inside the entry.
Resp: g 2583
